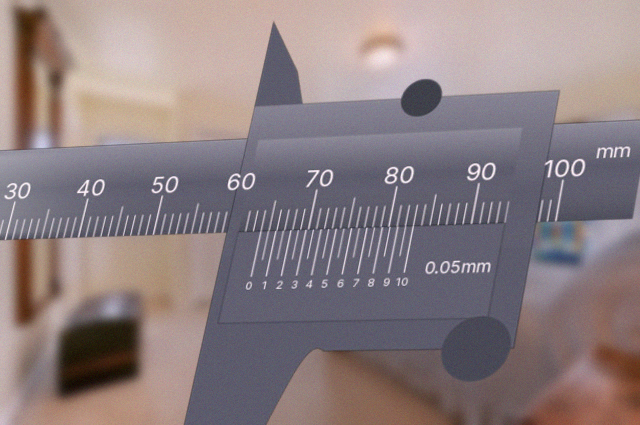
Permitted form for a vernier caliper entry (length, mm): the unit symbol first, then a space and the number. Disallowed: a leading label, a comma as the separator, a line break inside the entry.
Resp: mm 64.0
